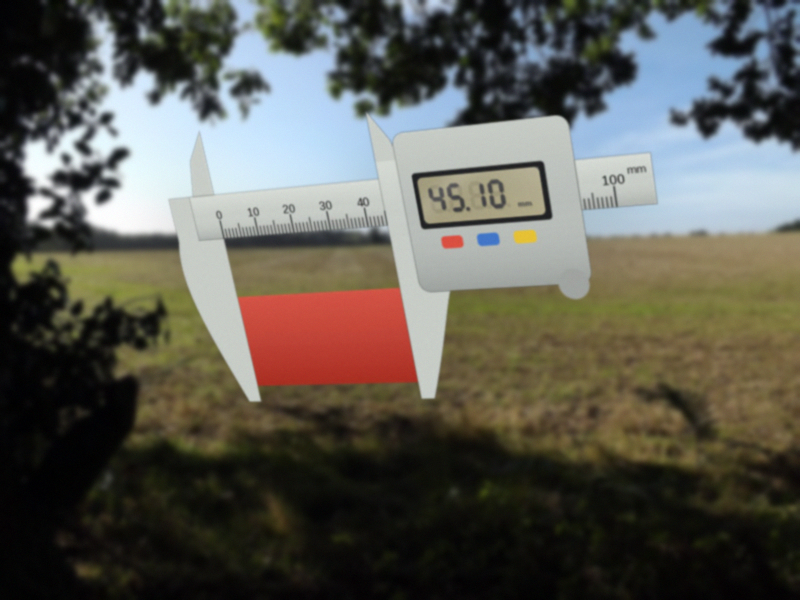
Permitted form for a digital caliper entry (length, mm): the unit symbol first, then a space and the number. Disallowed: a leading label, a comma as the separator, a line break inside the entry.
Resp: mm 45.10
